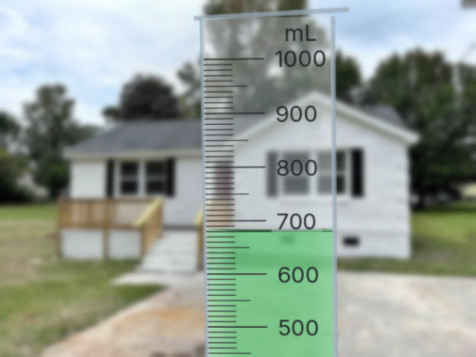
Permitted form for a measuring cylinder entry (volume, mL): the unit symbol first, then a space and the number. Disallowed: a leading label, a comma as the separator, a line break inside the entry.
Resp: mL 680
